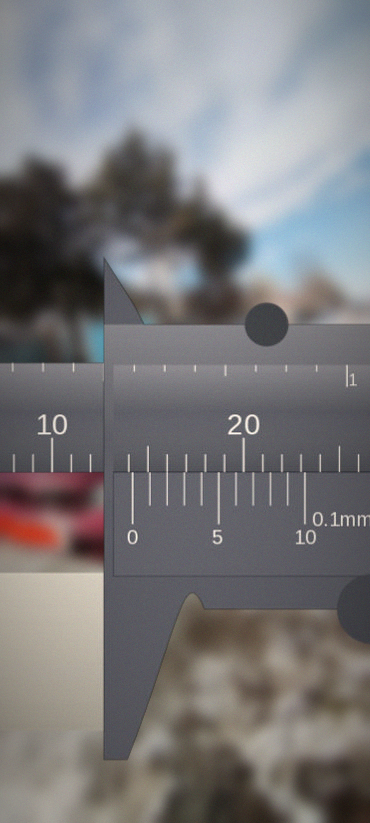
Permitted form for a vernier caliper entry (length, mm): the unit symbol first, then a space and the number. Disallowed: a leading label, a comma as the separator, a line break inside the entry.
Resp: mm 14.2
